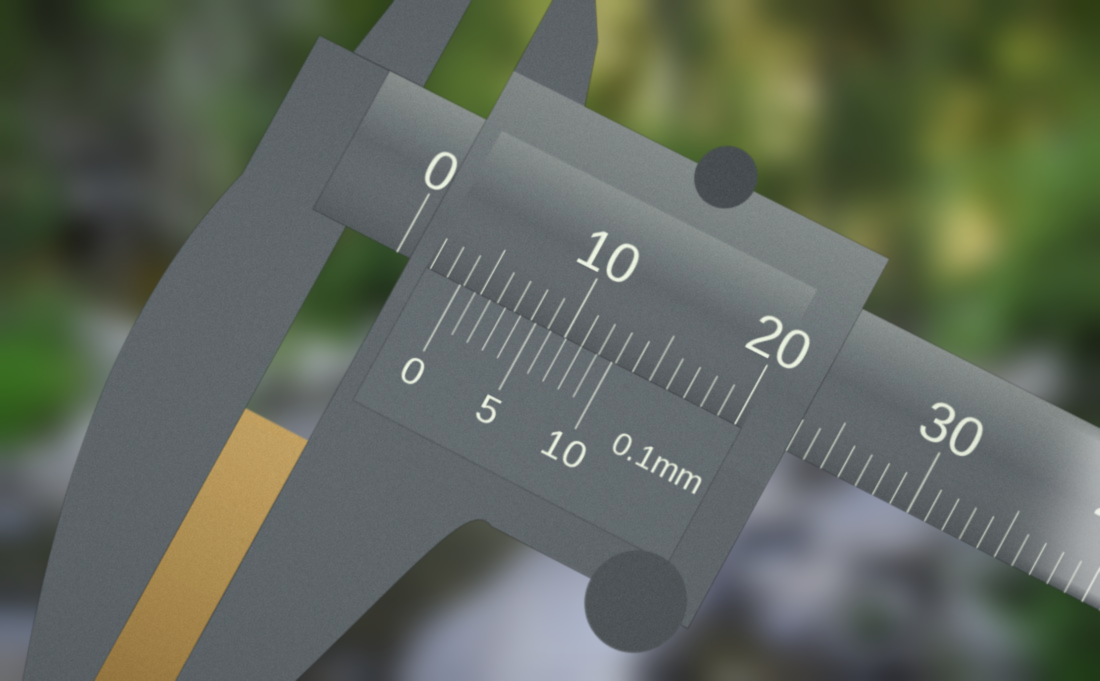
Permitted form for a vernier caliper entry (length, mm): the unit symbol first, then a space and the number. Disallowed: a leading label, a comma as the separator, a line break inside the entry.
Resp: mm 3.8
